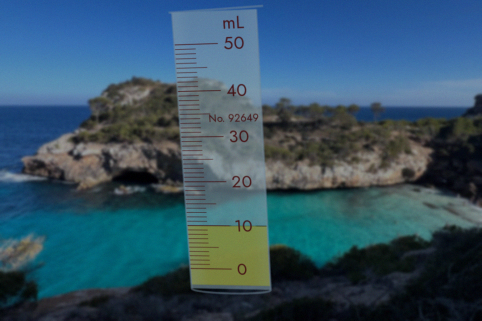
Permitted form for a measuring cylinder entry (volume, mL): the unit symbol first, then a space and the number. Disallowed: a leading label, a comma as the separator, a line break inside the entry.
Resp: mL 10
